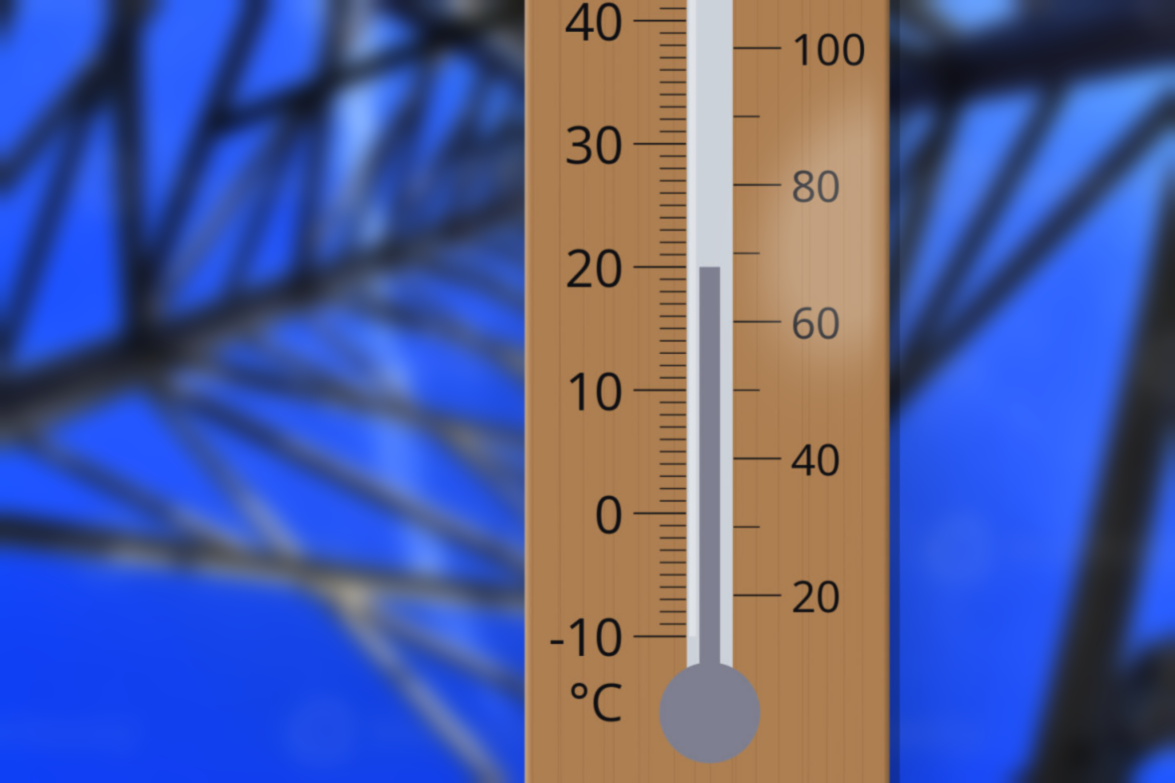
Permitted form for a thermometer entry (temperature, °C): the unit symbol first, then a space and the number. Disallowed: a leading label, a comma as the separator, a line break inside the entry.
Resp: °C 20
